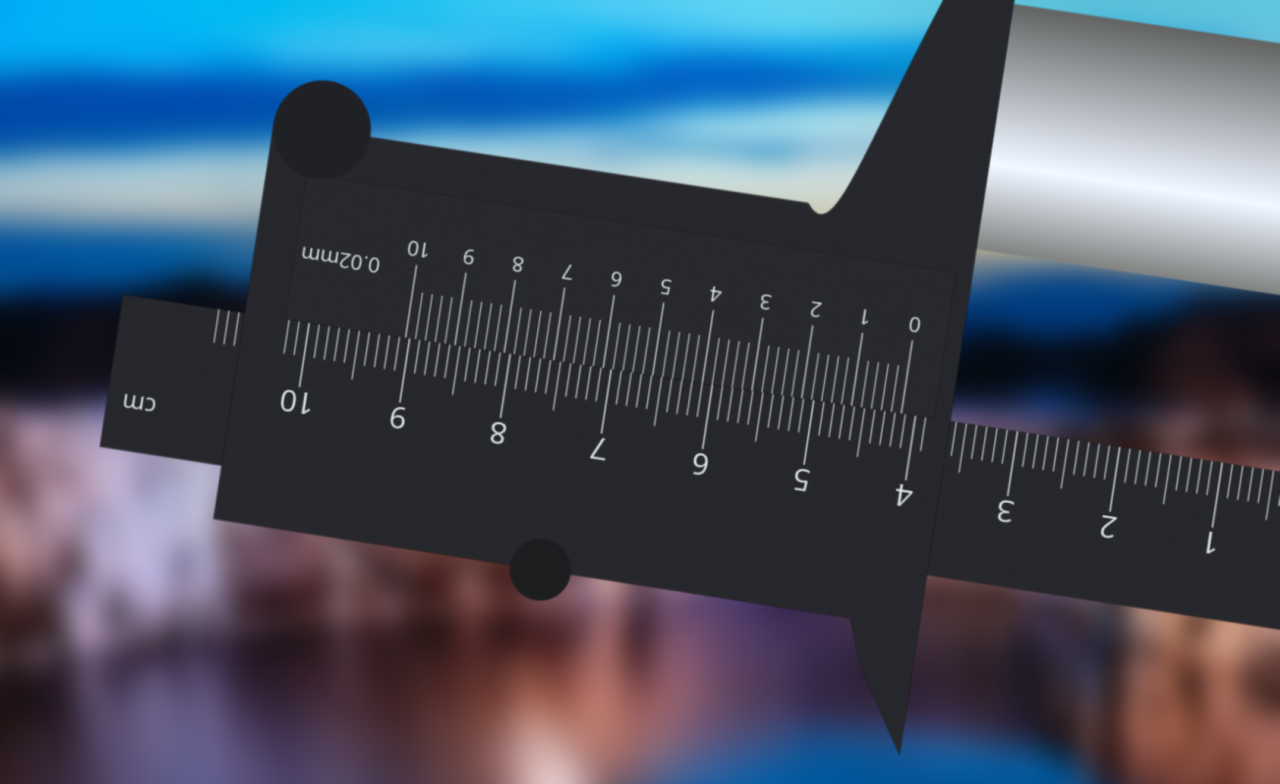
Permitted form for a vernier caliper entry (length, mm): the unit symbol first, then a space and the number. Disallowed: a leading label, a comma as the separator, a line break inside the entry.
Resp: mm 41.4
